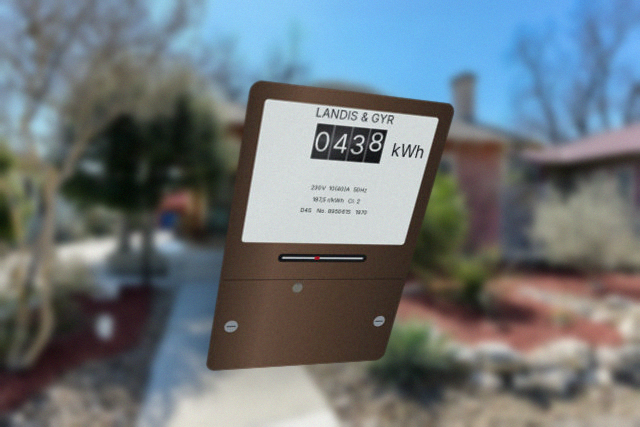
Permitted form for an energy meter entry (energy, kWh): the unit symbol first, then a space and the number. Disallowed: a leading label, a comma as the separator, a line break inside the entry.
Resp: kWh 438
